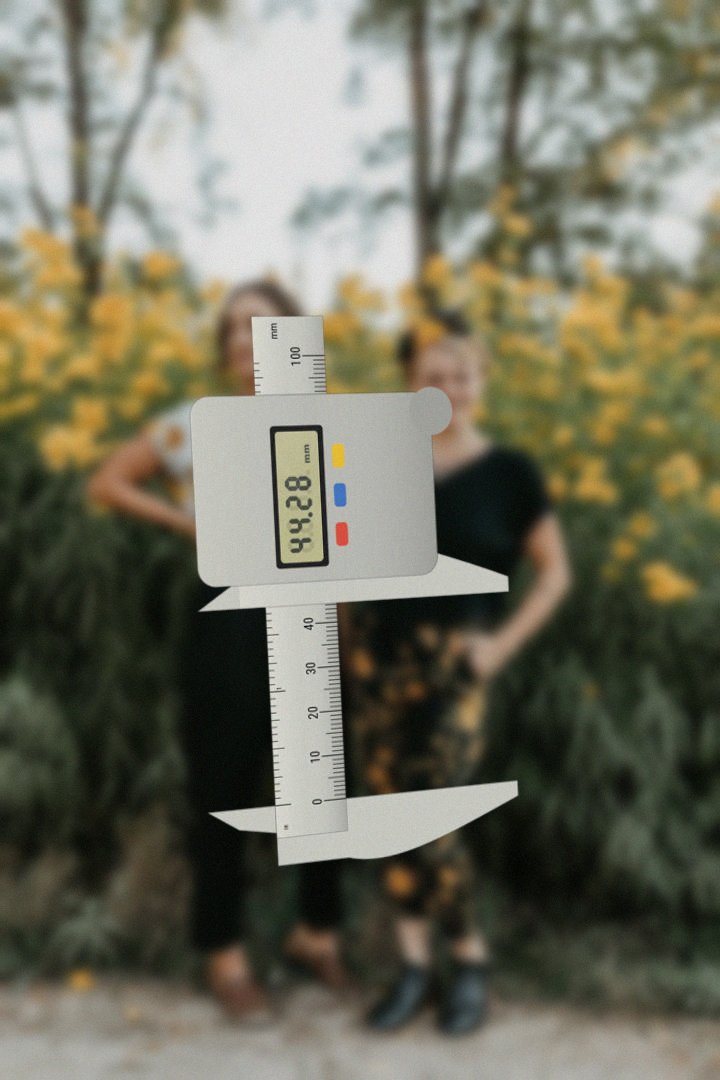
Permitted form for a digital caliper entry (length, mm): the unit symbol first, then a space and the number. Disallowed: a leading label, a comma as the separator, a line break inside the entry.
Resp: mm 44.28
